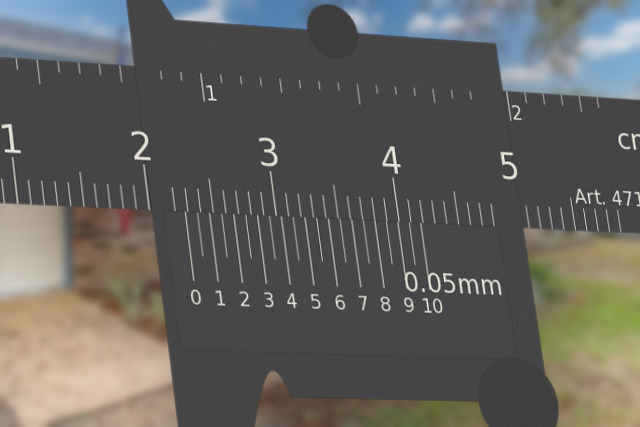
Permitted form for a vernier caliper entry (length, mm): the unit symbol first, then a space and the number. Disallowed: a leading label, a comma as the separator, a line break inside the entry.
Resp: mm 22.8
